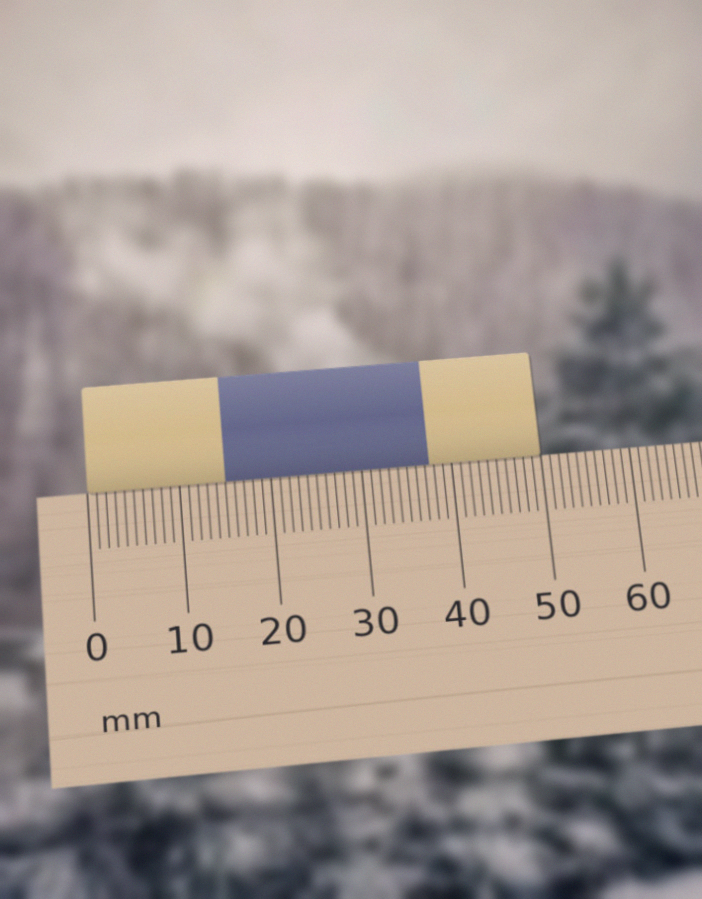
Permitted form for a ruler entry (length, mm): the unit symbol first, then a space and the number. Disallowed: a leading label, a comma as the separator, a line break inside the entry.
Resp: mm 50
